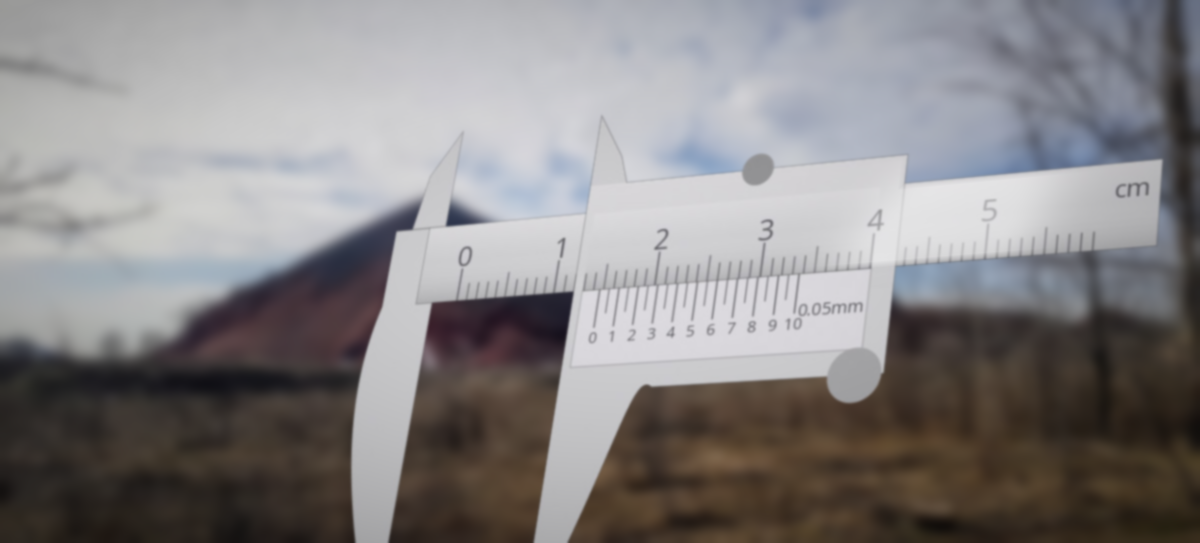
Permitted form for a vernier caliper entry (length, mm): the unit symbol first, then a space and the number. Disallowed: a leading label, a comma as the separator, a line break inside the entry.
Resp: mm 14.6
